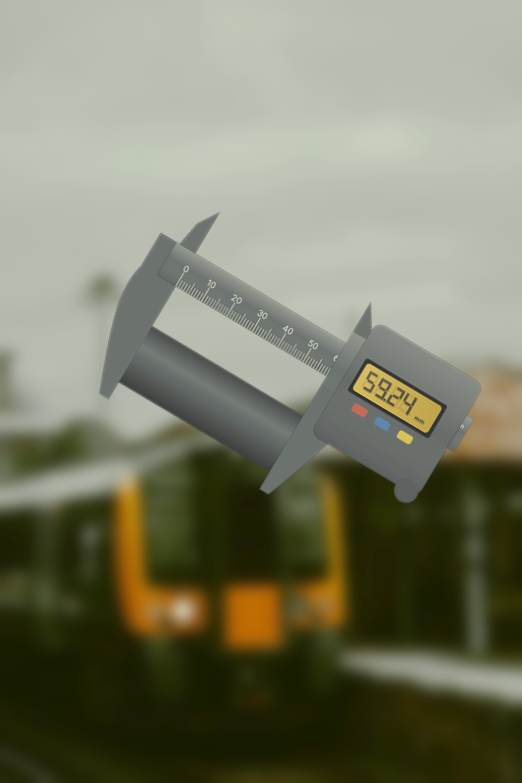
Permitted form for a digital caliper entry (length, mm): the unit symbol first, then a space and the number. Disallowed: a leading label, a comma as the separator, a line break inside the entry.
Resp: mm 59.24
